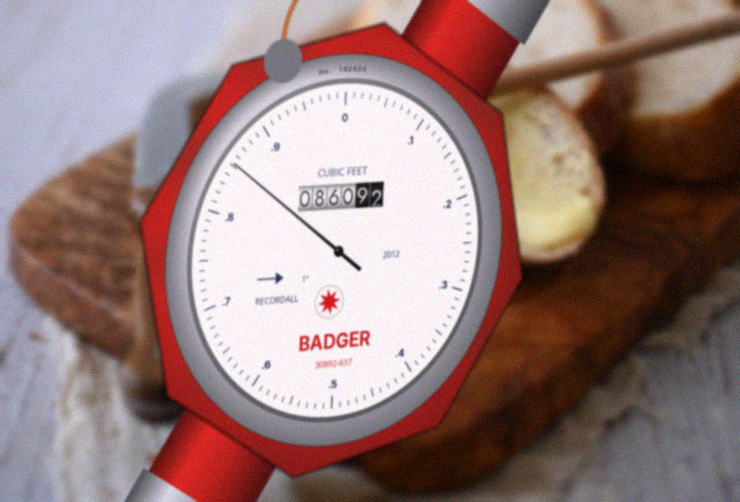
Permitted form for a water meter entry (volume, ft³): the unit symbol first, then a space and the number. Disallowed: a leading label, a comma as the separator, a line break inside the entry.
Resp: ft³ 86091.85
